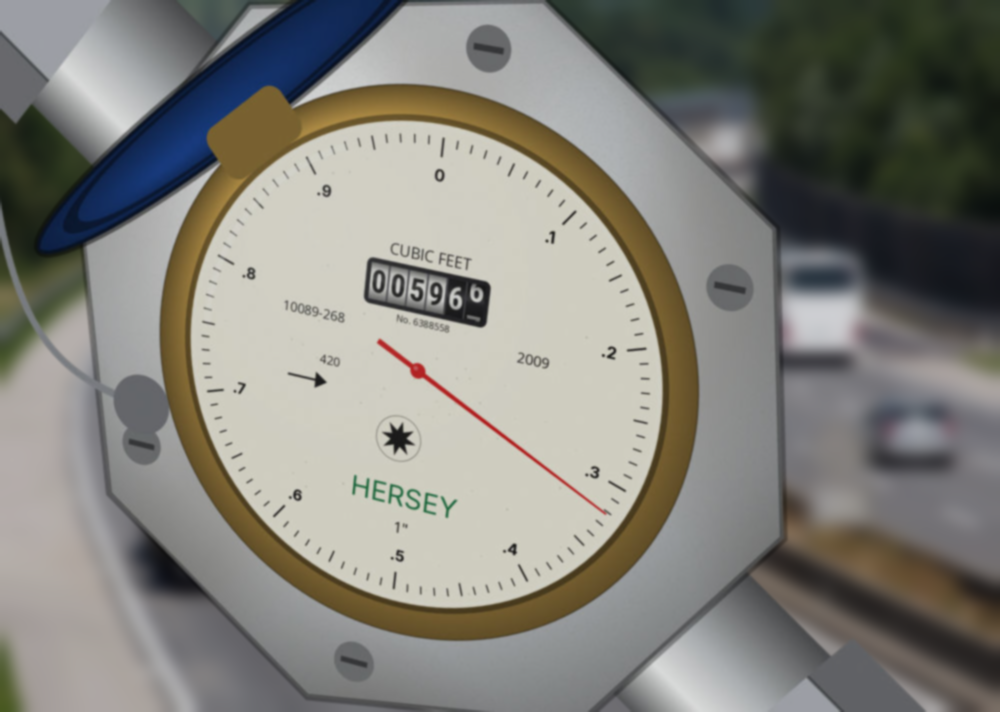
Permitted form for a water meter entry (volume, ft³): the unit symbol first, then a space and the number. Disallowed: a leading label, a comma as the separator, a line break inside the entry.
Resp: ft³ 5966.32
